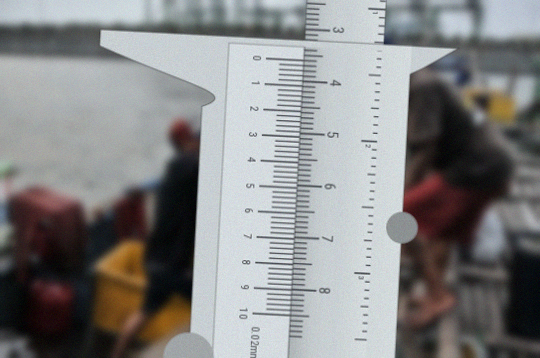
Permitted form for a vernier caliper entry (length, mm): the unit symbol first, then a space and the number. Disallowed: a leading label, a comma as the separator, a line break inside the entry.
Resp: mm 36.0
